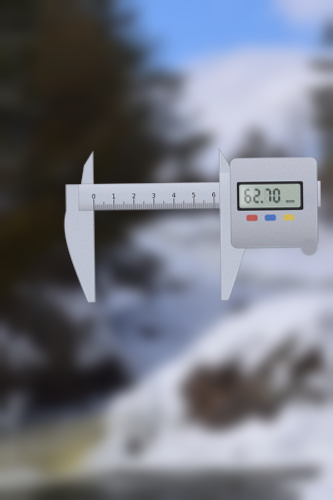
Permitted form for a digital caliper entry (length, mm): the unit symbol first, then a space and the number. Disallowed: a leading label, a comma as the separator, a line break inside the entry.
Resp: mm 62.70
